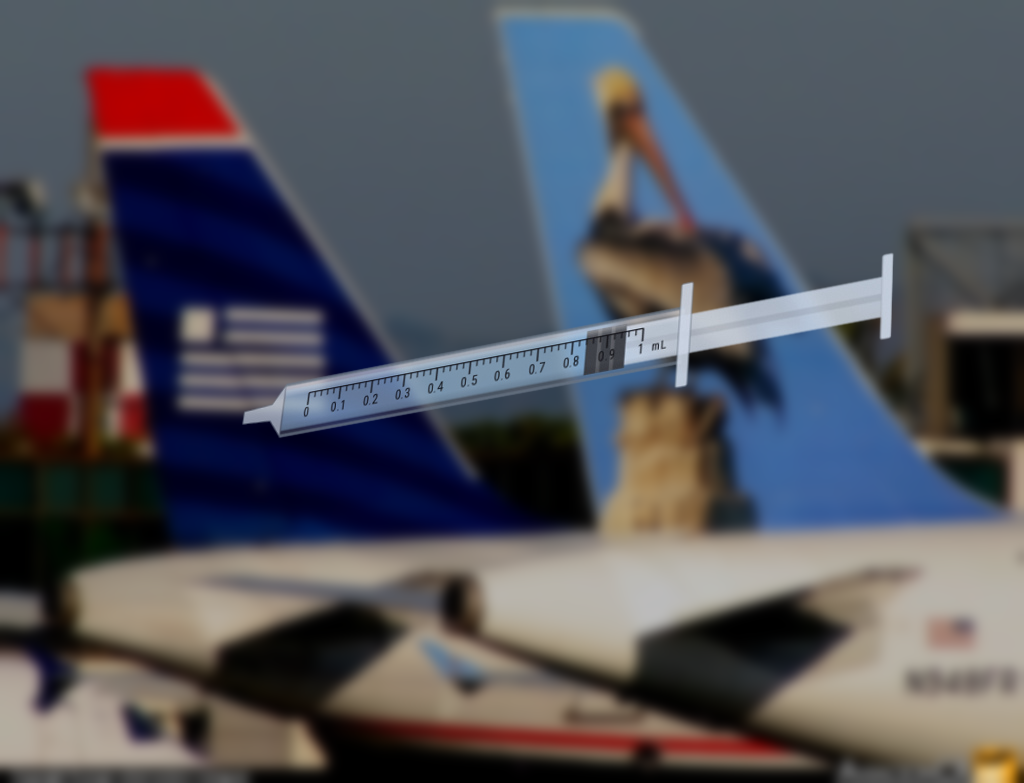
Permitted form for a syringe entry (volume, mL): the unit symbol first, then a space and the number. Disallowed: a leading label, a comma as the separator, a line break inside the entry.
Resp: mL 0.84
